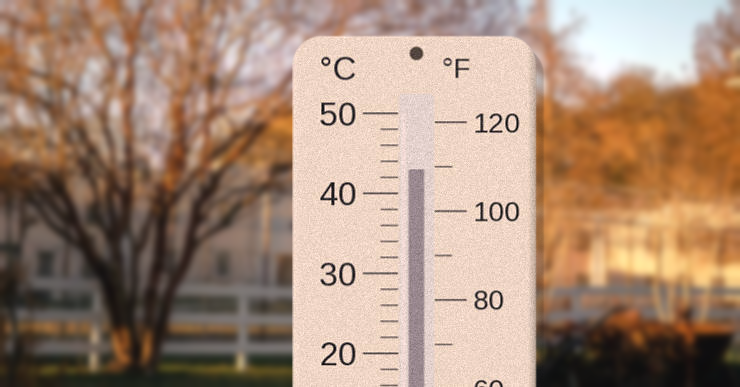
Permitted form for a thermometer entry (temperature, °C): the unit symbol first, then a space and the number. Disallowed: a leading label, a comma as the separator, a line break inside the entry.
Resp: °C 43
